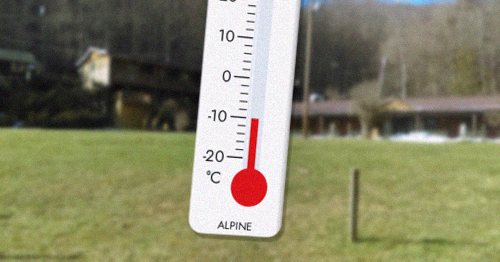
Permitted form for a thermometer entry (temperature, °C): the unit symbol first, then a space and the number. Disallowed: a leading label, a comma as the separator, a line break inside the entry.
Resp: °C -10
